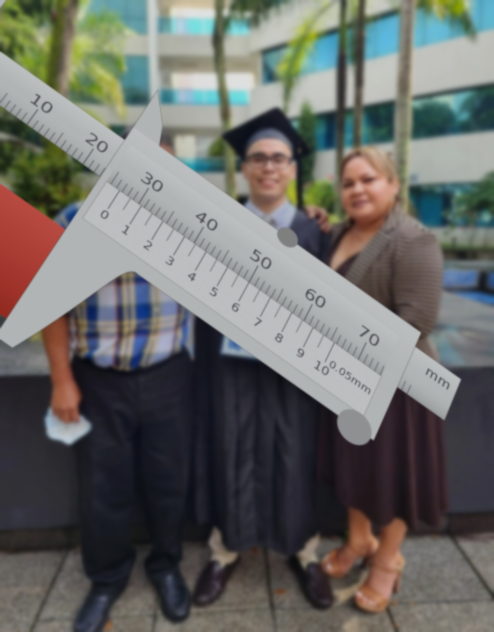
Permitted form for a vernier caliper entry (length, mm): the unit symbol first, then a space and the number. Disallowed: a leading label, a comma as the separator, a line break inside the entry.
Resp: mm 26.6
